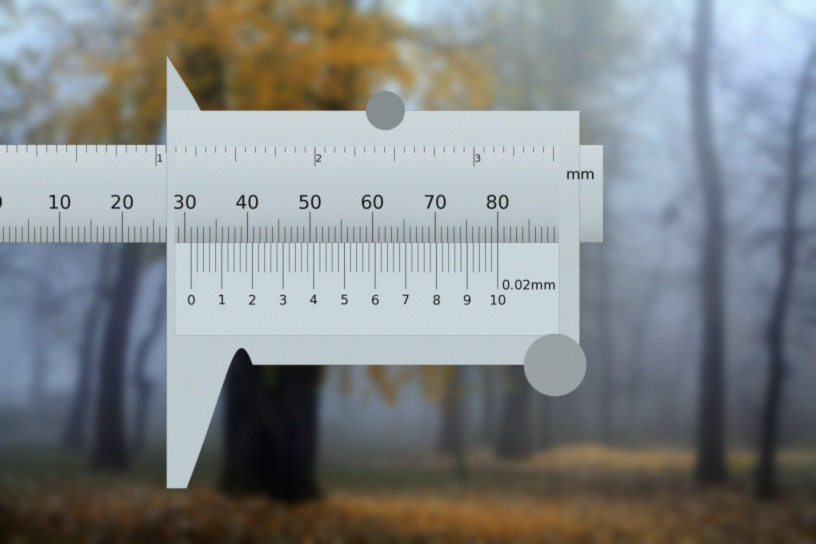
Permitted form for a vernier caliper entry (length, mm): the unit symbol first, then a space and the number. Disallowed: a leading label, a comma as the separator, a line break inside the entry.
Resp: mm 31.0
